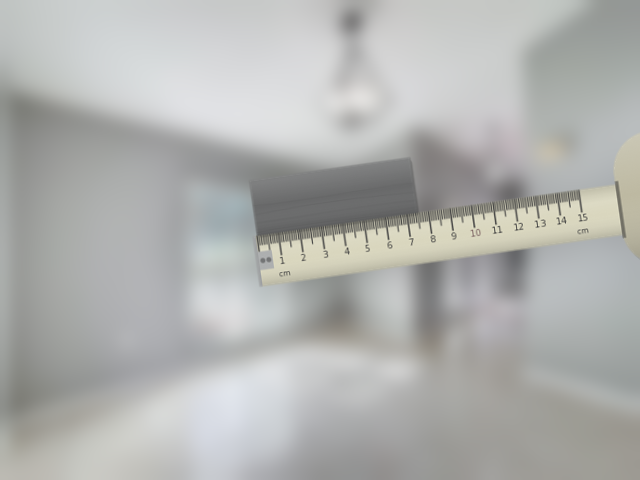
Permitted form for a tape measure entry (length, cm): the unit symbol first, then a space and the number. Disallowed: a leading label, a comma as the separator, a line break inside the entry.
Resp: cm 7.5
